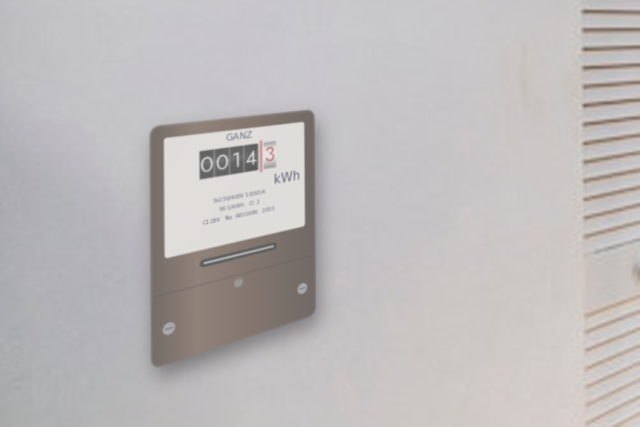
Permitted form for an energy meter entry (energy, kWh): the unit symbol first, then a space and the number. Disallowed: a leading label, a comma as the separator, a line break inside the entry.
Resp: kWh 14.3
